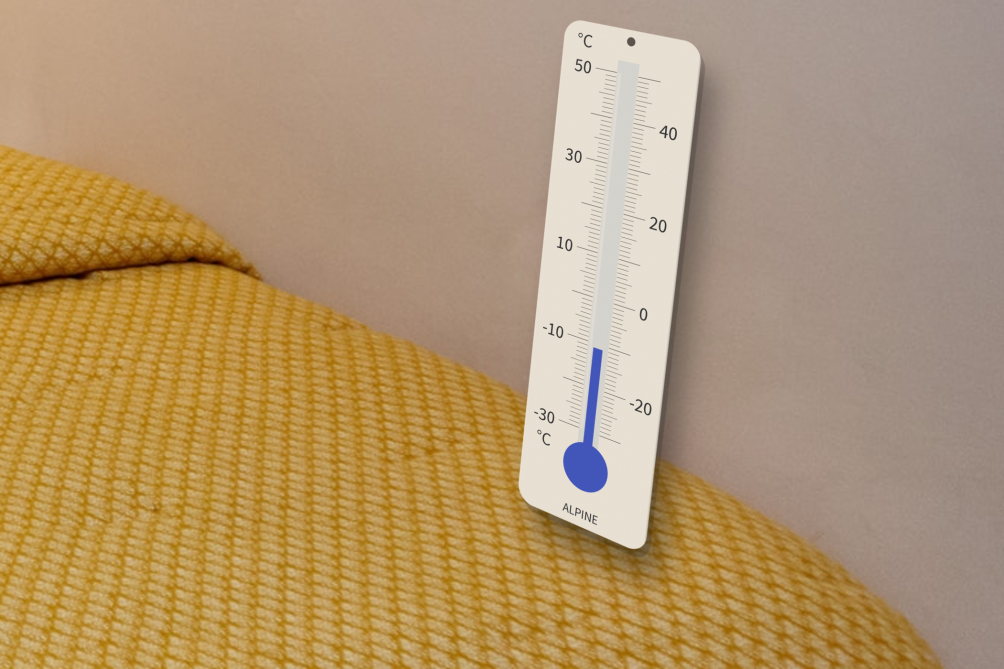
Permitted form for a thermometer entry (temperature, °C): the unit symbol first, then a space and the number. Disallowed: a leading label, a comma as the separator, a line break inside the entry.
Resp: °C -11
